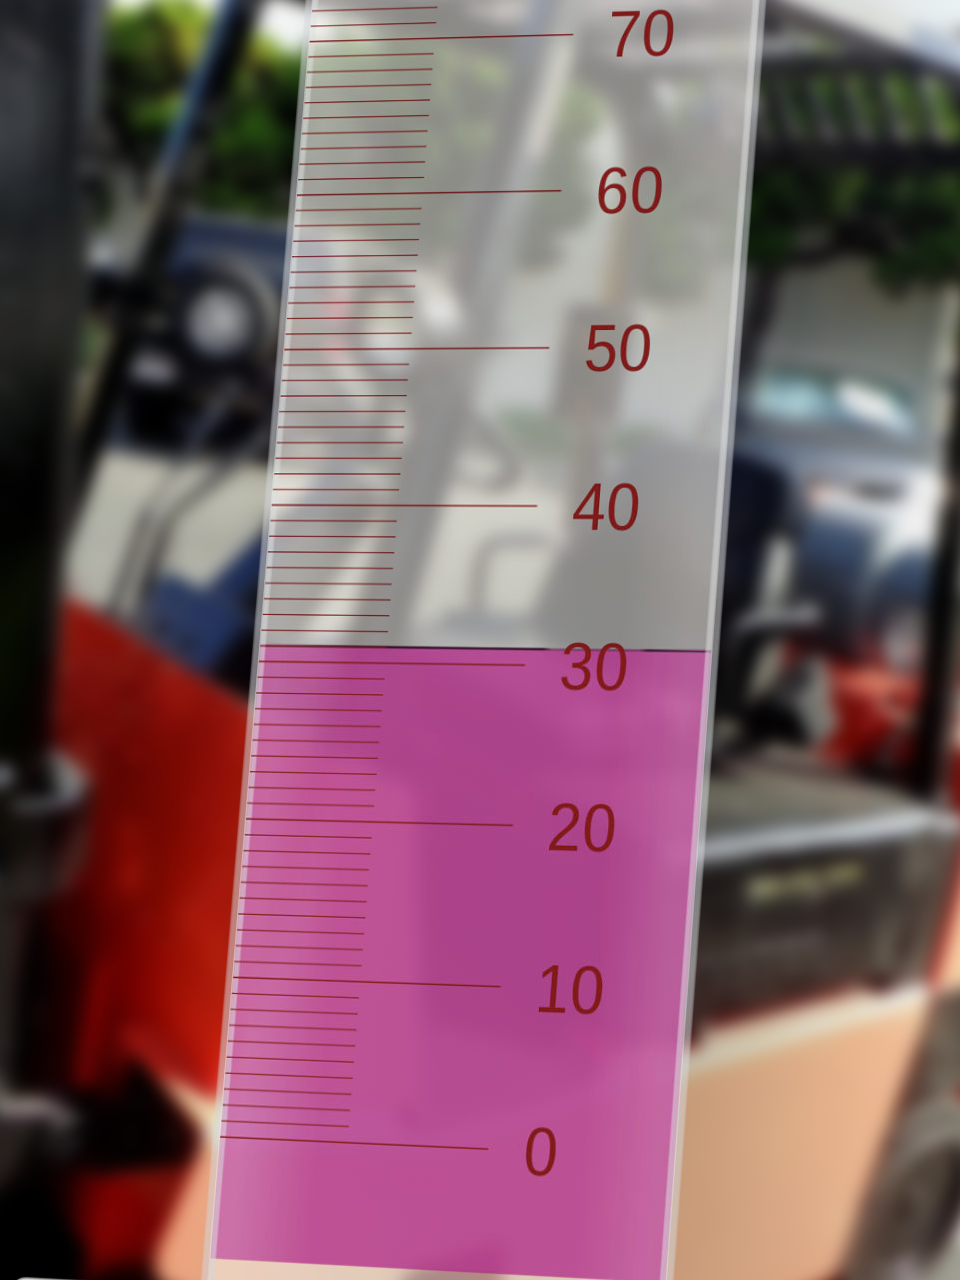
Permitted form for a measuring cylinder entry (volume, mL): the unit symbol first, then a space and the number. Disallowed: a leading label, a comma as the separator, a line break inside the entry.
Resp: mL 31
